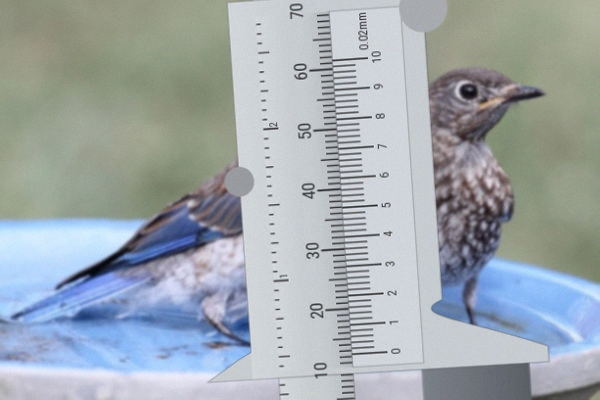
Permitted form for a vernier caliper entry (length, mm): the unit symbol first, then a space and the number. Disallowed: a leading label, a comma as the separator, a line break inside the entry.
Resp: mm 12.4
